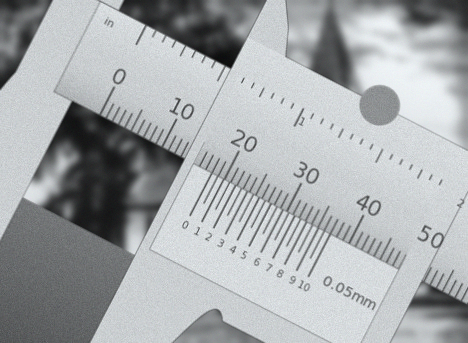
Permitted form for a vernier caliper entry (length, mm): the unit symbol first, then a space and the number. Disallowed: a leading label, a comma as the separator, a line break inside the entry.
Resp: mm 18.0
